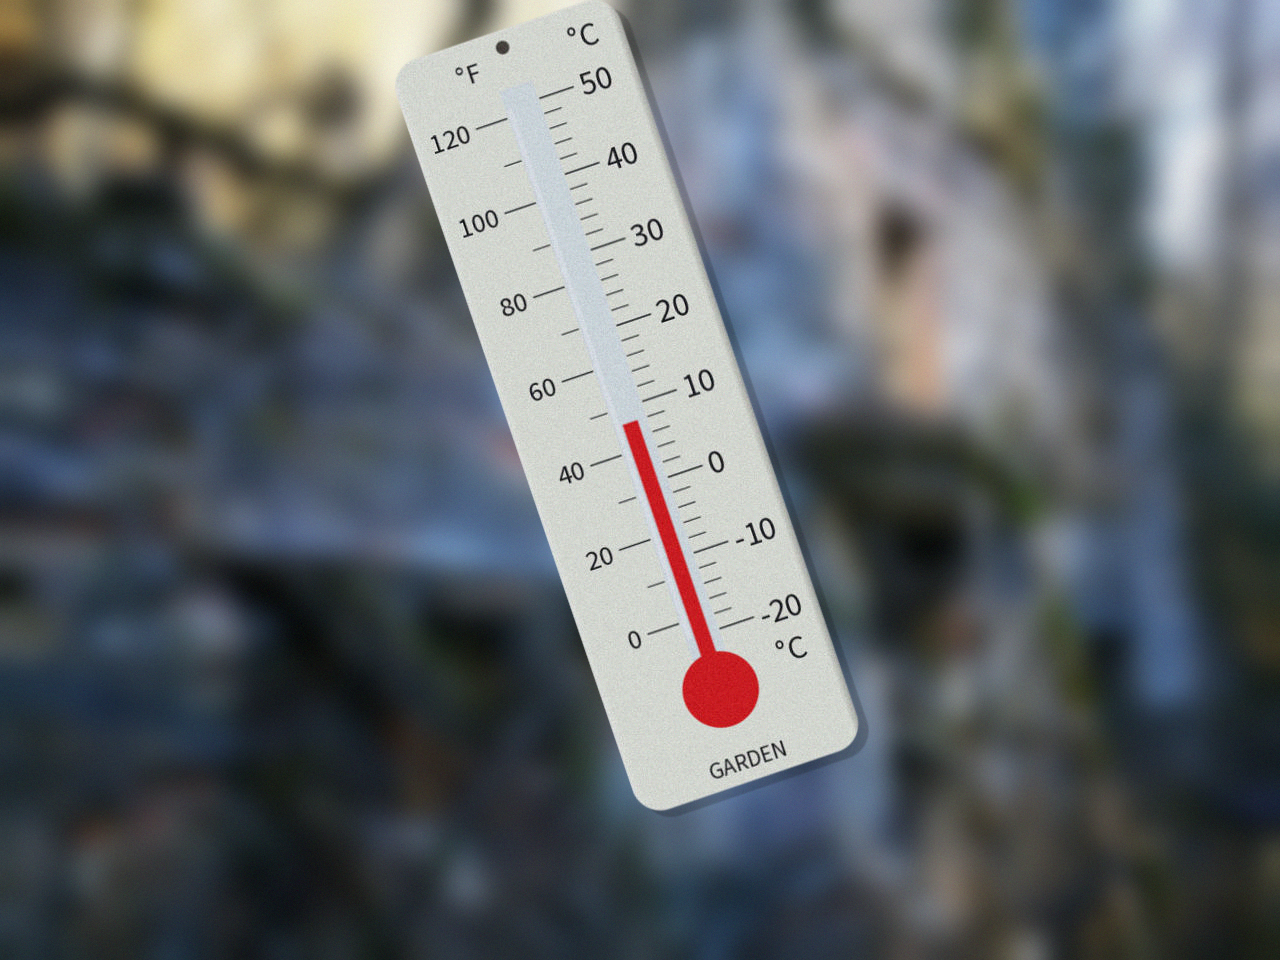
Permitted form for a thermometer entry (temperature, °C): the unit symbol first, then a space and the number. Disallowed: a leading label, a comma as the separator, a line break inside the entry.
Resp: °C 8
